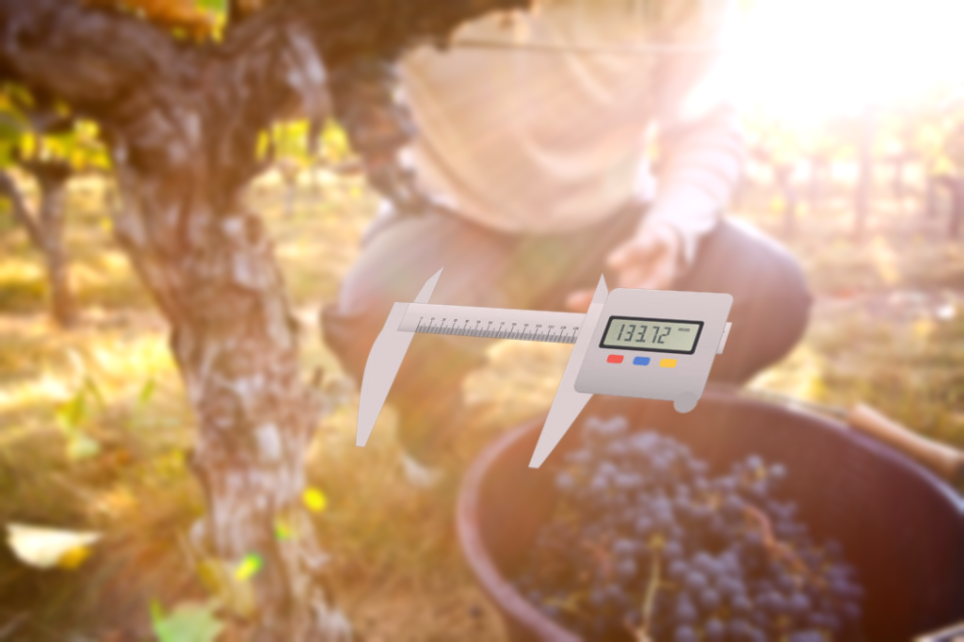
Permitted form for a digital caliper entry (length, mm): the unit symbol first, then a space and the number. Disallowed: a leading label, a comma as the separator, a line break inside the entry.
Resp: mm 133.72
